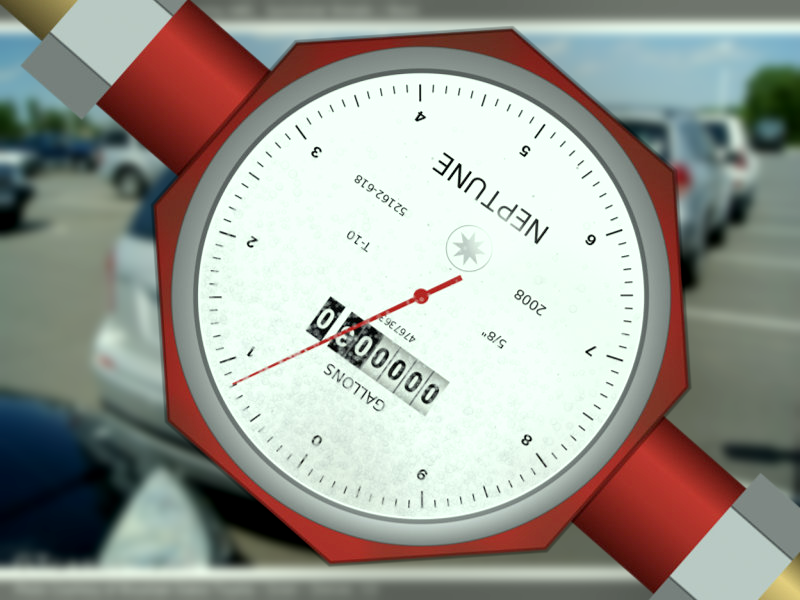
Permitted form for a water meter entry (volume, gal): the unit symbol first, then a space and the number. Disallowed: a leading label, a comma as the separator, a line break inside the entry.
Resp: gal 30.8
